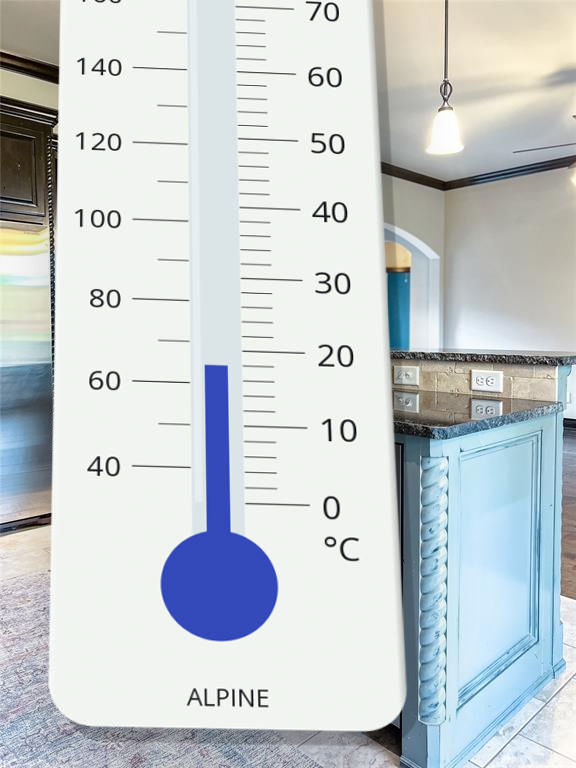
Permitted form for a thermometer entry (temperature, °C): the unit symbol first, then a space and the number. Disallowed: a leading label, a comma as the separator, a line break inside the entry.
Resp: °C 18
